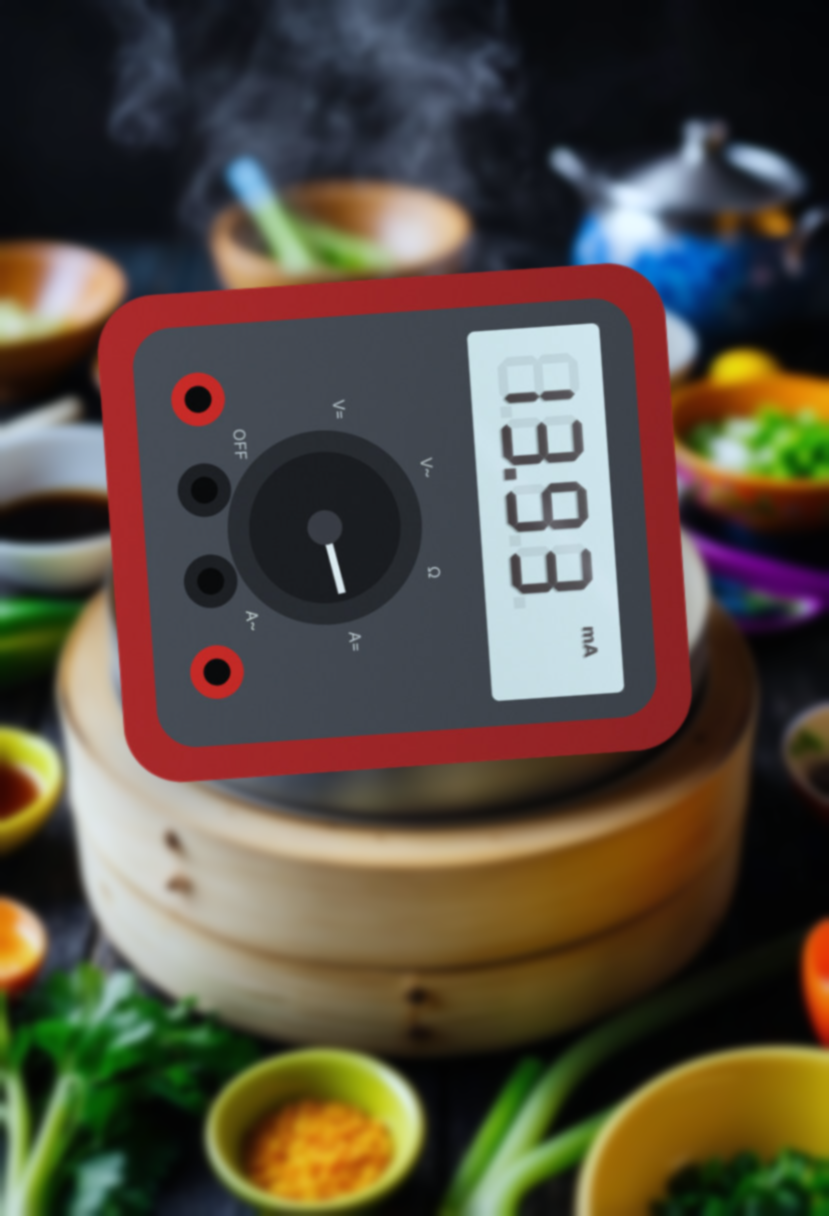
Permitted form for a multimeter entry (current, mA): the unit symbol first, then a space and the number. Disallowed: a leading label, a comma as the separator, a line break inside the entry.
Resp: mA 13.93
